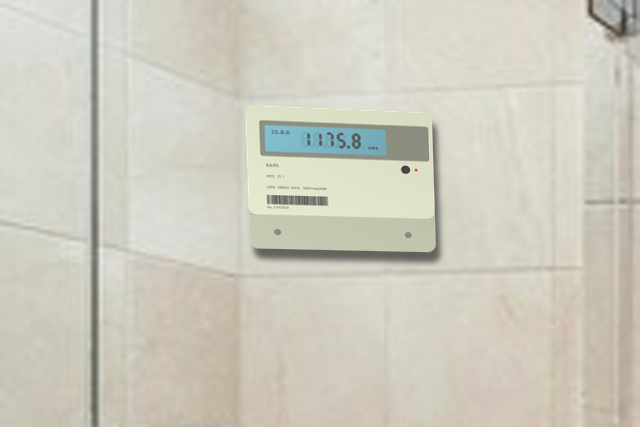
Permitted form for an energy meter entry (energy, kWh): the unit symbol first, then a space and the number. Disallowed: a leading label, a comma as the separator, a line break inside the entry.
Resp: kWh 1175.8
